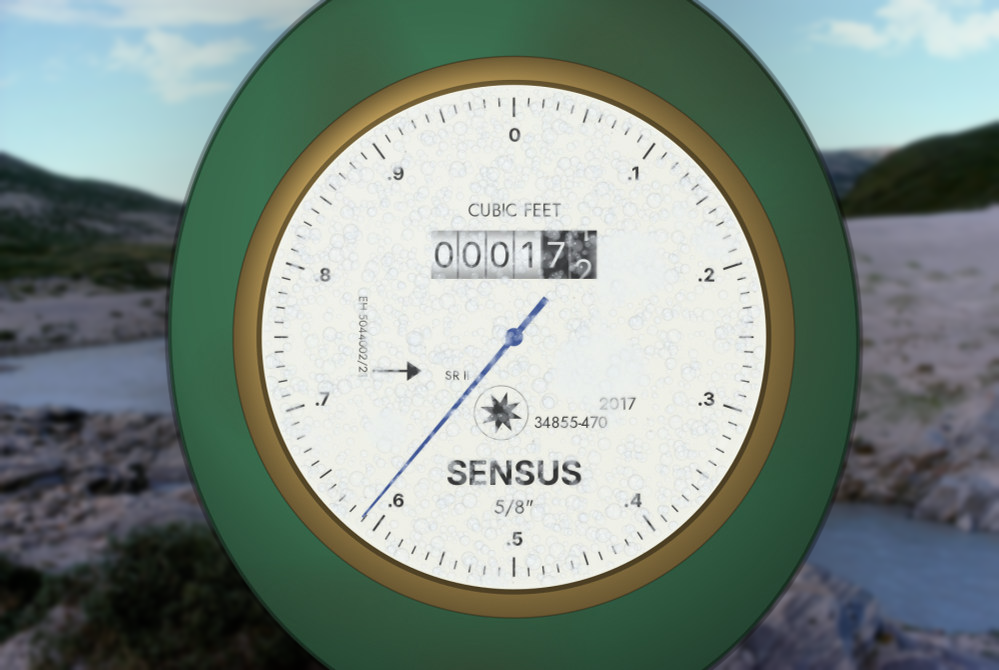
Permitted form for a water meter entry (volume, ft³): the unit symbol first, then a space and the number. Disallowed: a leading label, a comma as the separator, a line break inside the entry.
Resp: ft³ 171.61
